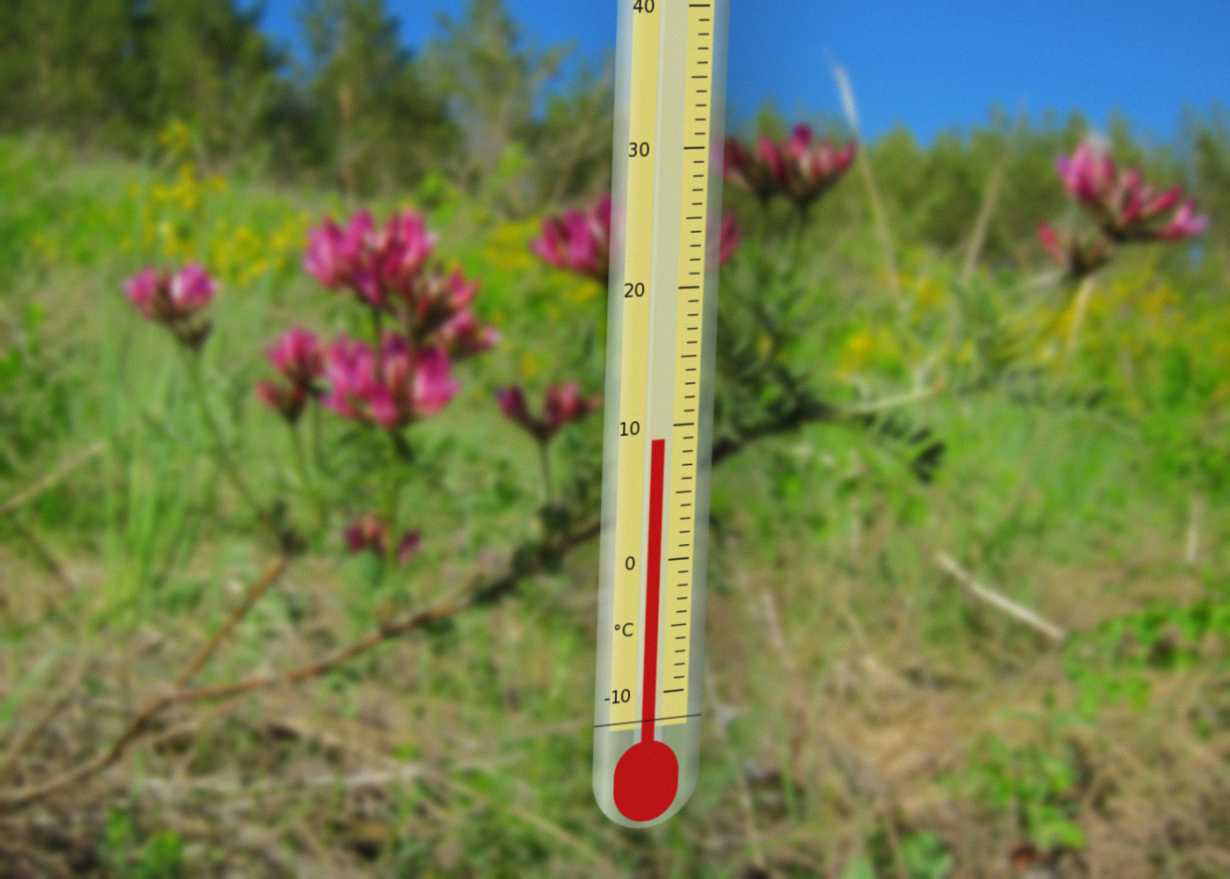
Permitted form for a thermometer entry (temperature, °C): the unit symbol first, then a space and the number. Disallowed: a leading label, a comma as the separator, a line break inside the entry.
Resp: °C 9
